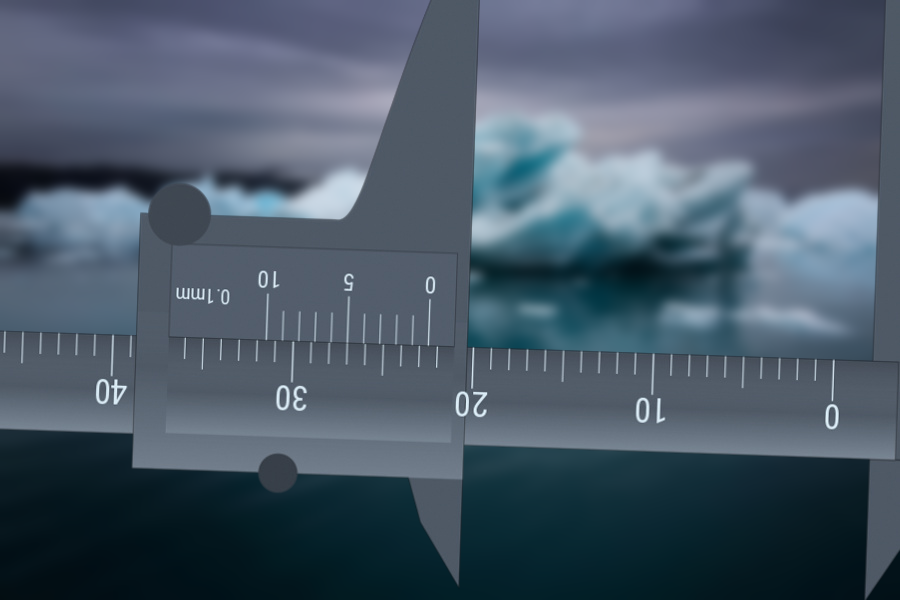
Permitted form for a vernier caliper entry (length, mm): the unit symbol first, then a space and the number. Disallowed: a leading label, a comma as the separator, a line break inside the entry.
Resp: mm 22.5
